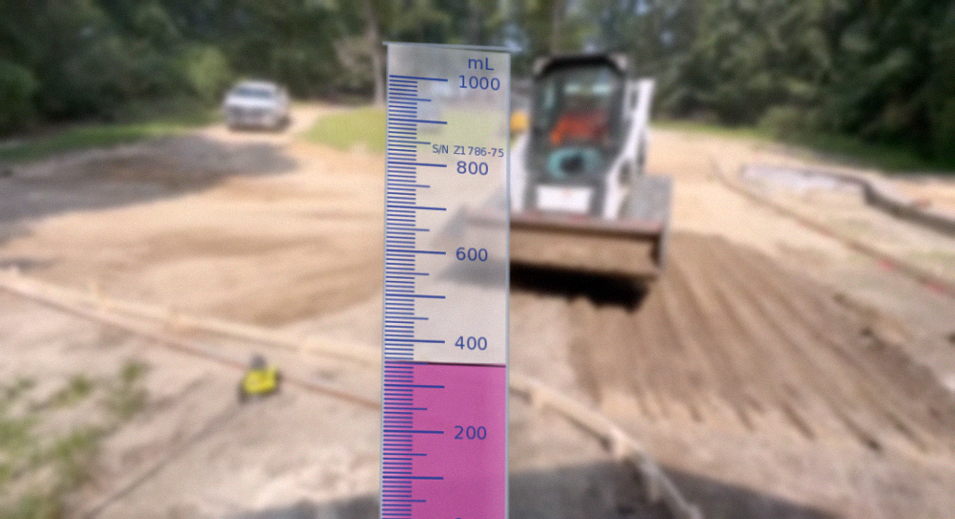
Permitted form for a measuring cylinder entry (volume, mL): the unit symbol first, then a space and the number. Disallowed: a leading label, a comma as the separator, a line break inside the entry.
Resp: mL 350
